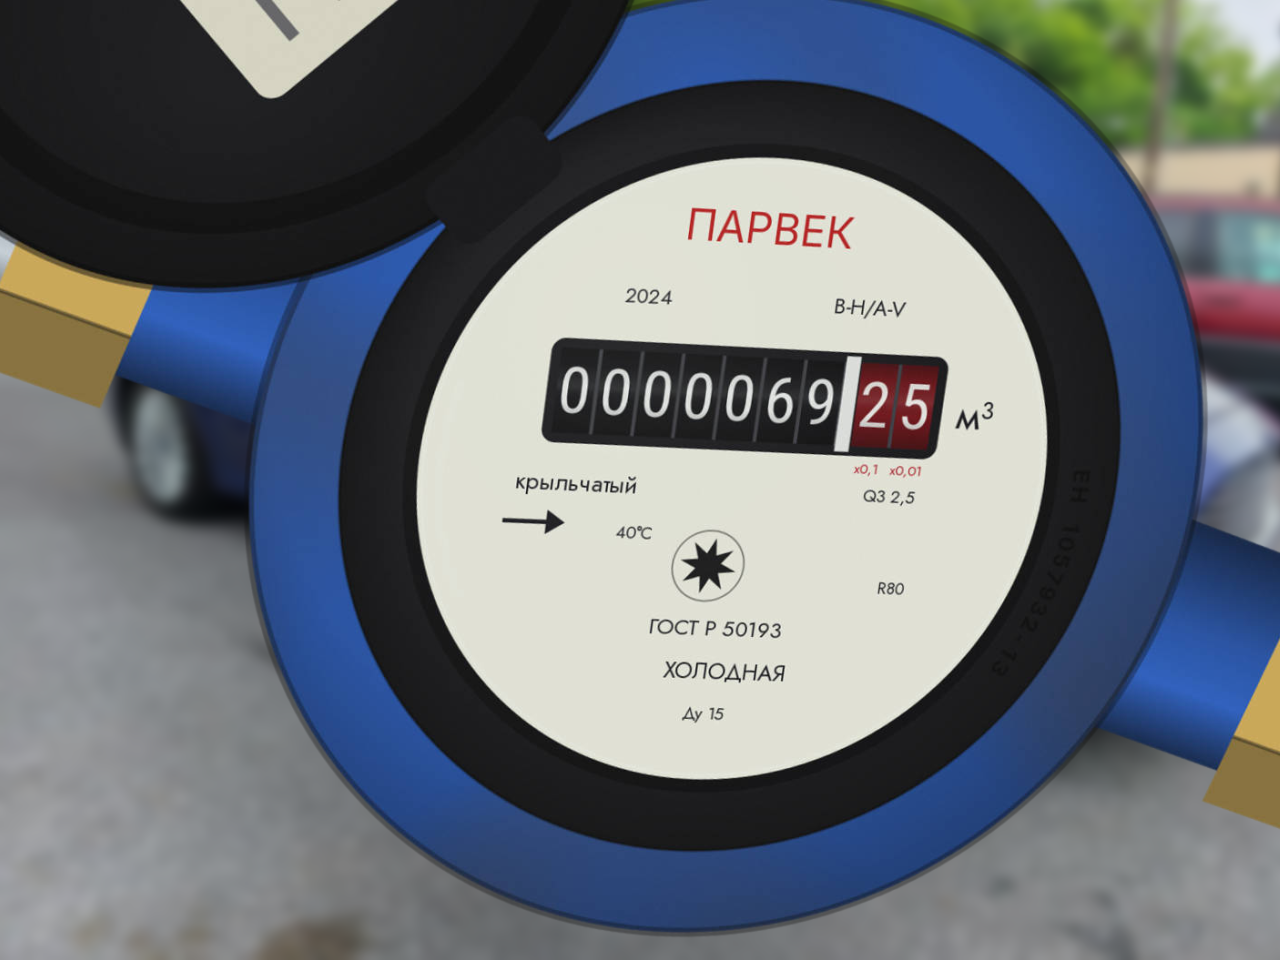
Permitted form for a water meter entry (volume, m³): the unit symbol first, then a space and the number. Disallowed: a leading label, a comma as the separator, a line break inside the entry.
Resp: m³ 69.25
